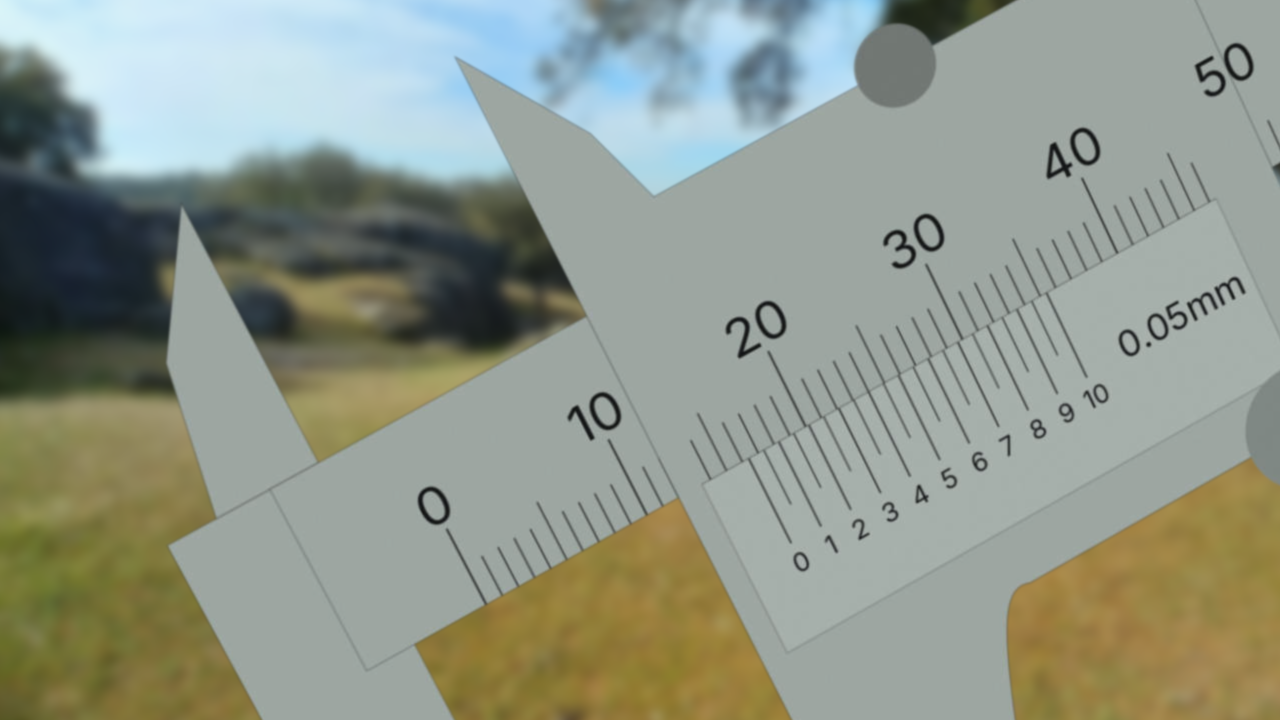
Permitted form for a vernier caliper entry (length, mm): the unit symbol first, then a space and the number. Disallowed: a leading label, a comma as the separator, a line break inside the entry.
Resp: mm 16.4
